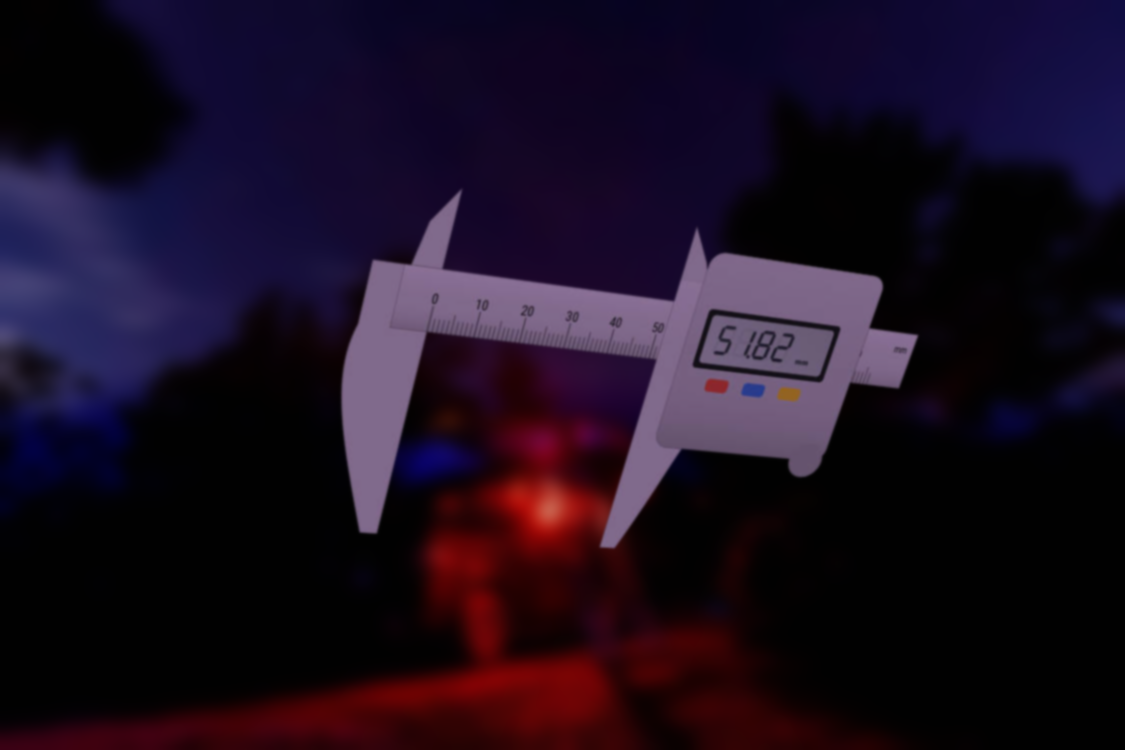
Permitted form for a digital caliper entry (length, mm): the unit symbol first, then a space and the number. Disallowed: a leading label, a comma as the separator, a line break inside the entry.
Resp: mm 51.82
